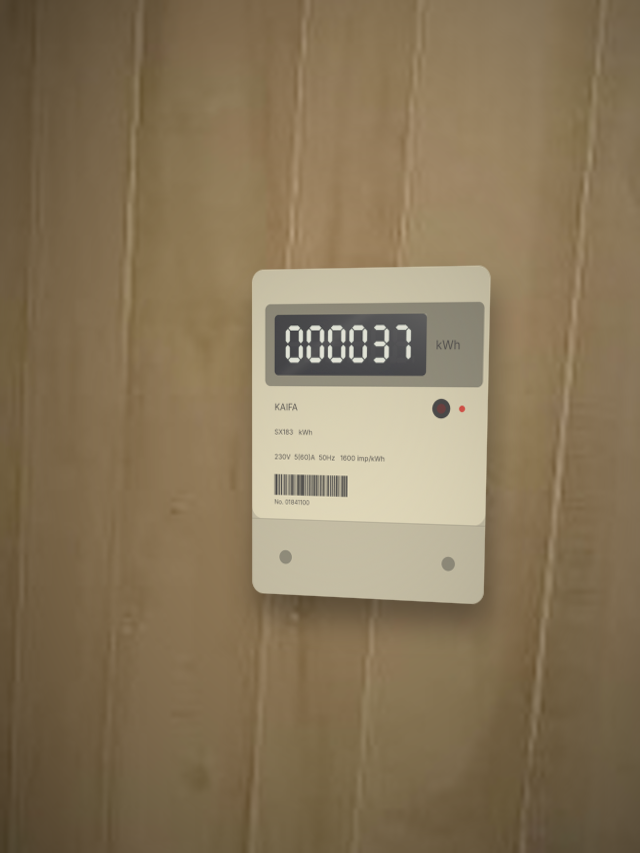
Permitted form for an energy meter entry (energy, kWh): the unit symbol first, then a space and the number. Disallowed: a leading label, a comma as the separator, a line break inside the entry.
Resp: kWh 37
